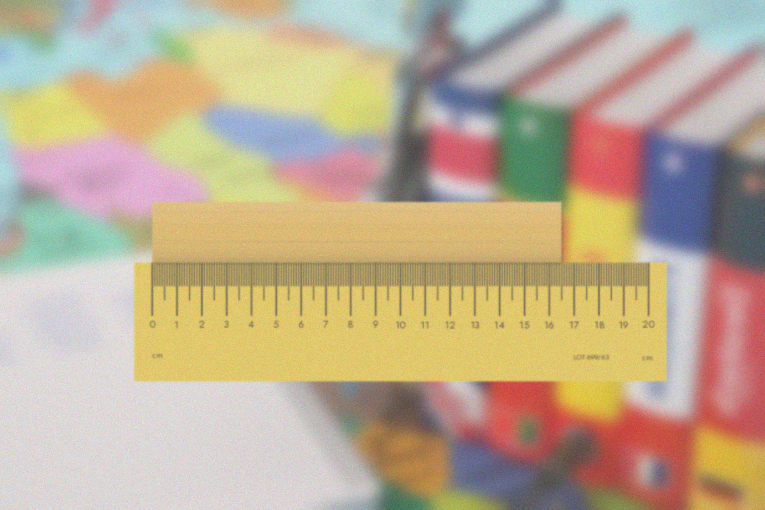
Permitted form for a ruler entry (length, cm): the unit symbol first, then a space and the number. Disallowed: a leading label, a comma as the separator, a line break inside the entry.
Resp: cm 16.5
